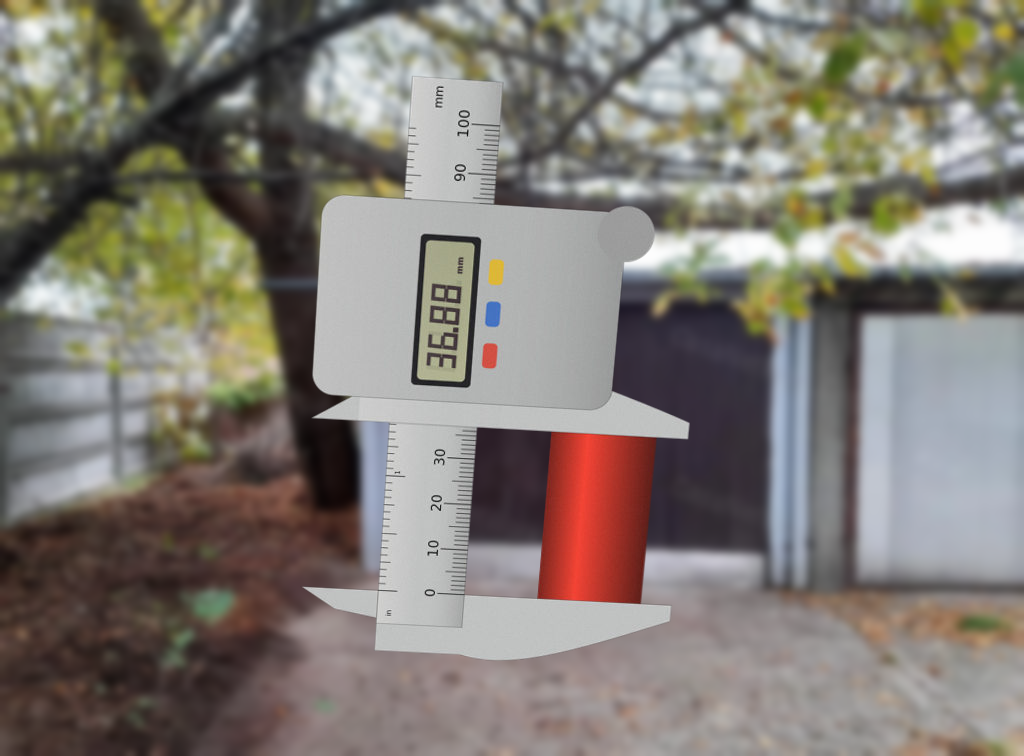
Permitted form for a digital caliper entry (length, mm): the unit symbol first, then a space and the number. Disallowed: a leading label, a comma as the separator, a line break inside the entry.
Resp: mm 36.88
